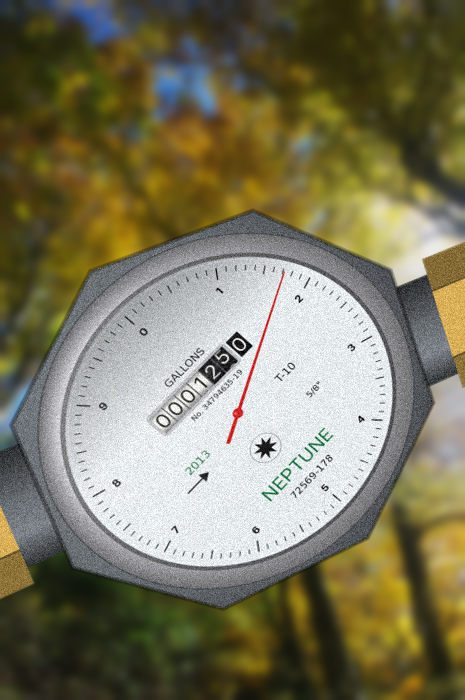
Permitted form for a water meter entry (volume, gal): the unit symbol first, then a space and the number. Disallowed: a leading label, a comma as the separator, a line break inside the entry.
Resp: gal 1251.7
